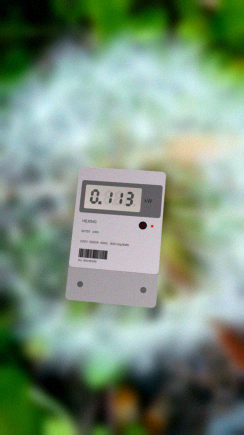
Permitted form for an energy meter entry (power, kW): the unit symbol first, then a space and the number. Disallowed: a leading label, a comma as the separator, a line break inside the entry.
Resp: kW 0.113
